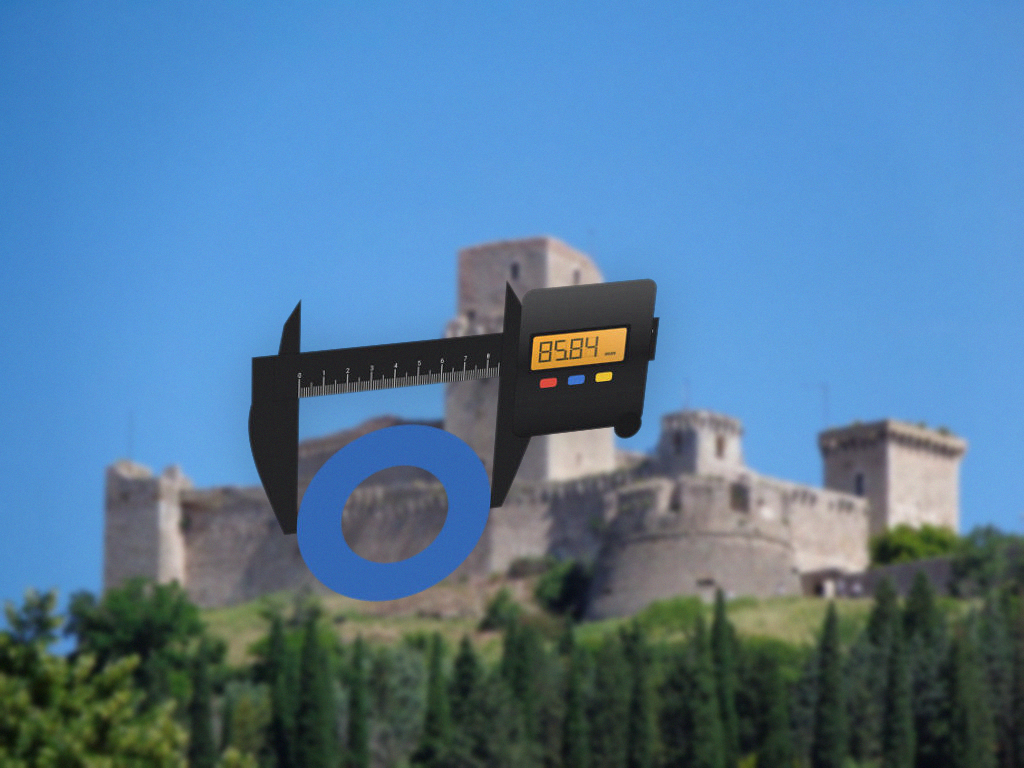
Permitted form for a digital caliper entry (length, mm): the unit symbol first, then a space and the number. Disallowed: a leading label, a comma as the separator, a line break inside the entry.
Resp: mm 85.84
